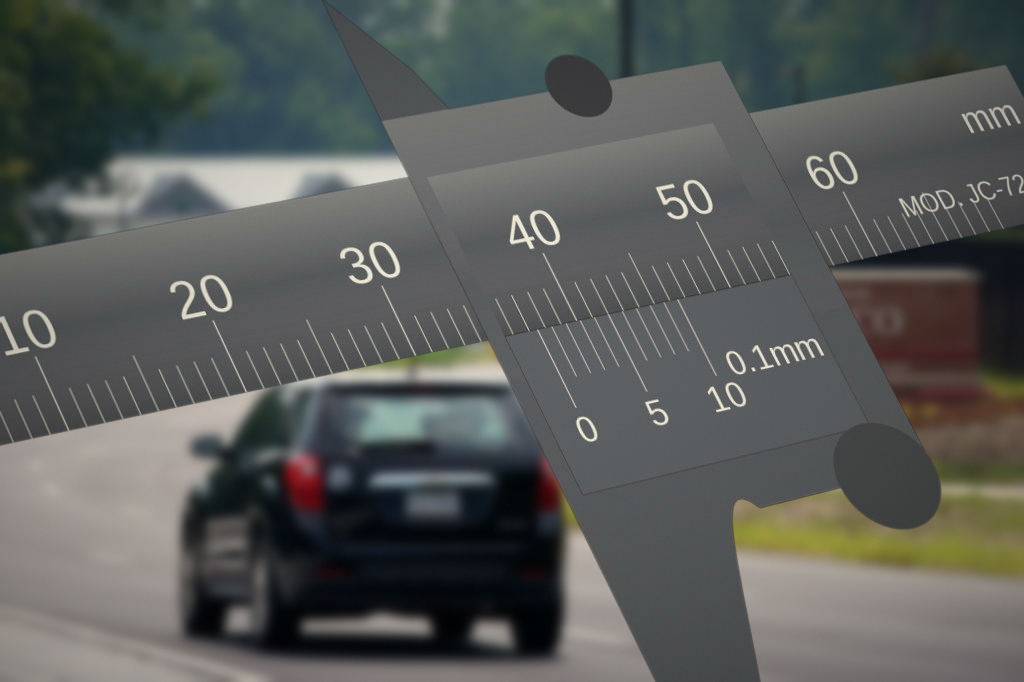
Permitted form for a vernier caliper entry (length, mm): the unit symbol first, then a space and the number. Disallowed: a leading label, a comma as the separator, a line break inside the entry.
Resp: mm 37.5
